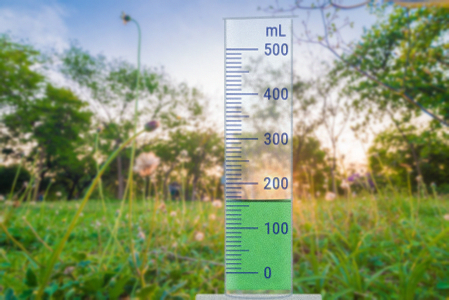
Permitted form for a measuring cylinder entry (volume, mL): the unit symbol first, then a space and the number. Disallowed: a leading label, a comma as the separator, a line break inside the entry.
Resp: mL 160
